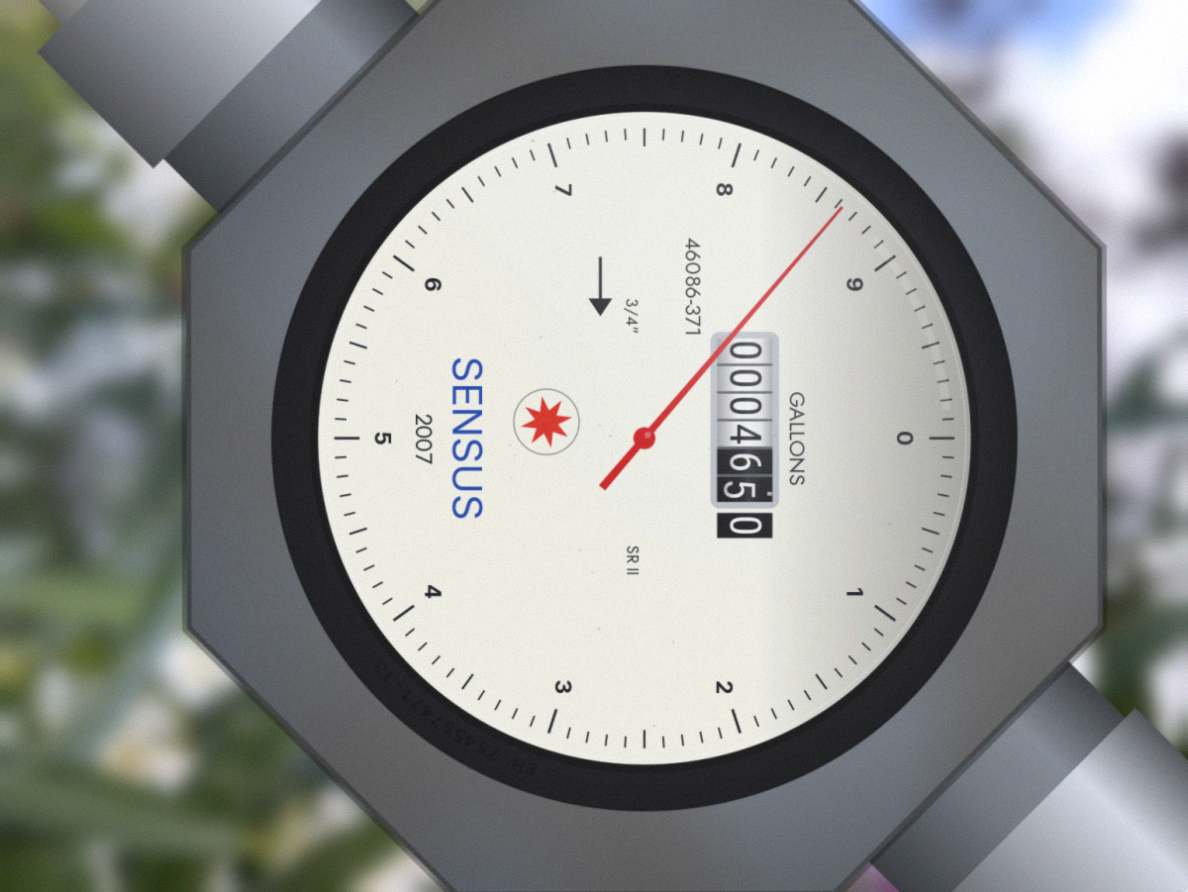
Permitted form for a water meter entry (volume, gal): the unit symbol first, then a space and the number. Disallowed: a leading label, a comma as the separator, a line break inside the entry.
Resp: gal 4648.6
